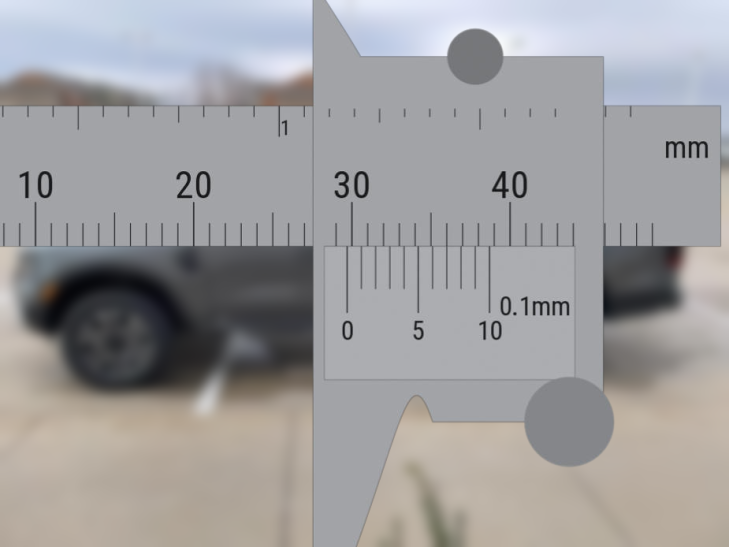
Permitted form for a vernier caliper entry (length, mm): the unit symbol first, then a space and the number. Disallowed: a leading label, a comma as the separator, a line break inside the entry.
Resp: mm 29.7
